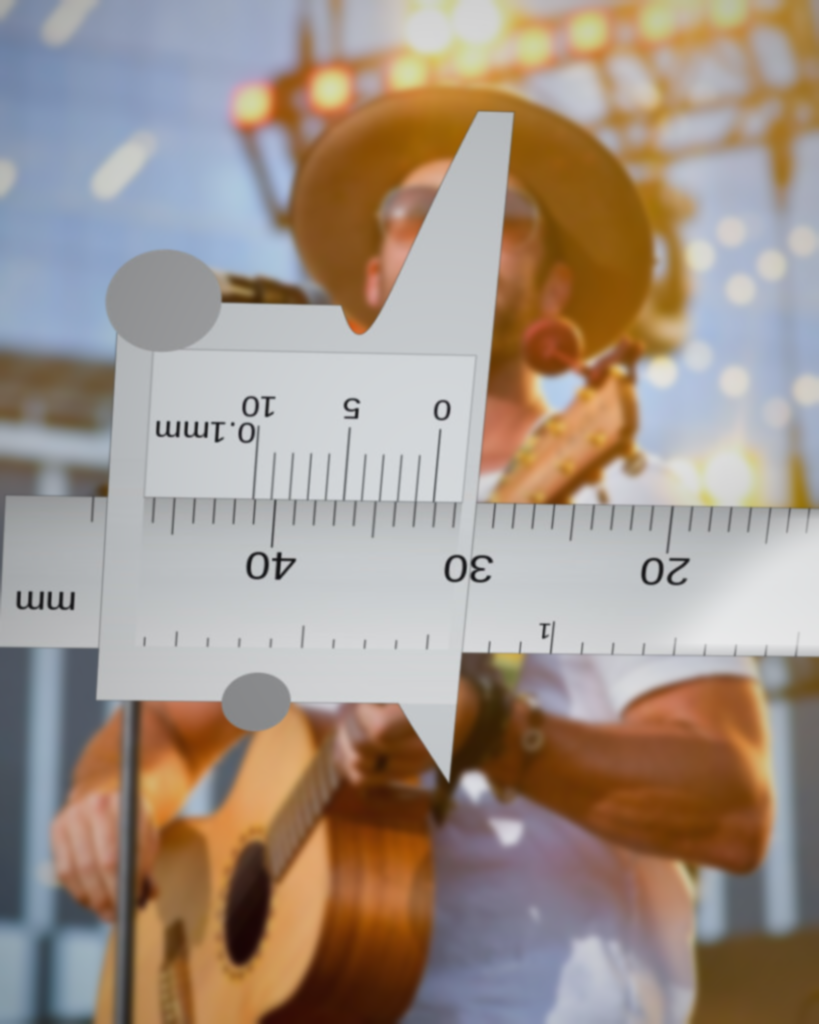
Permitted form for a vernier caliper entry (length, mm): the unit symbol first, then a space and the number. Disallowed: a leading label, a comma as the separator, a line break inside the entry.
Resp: mm 32.1
